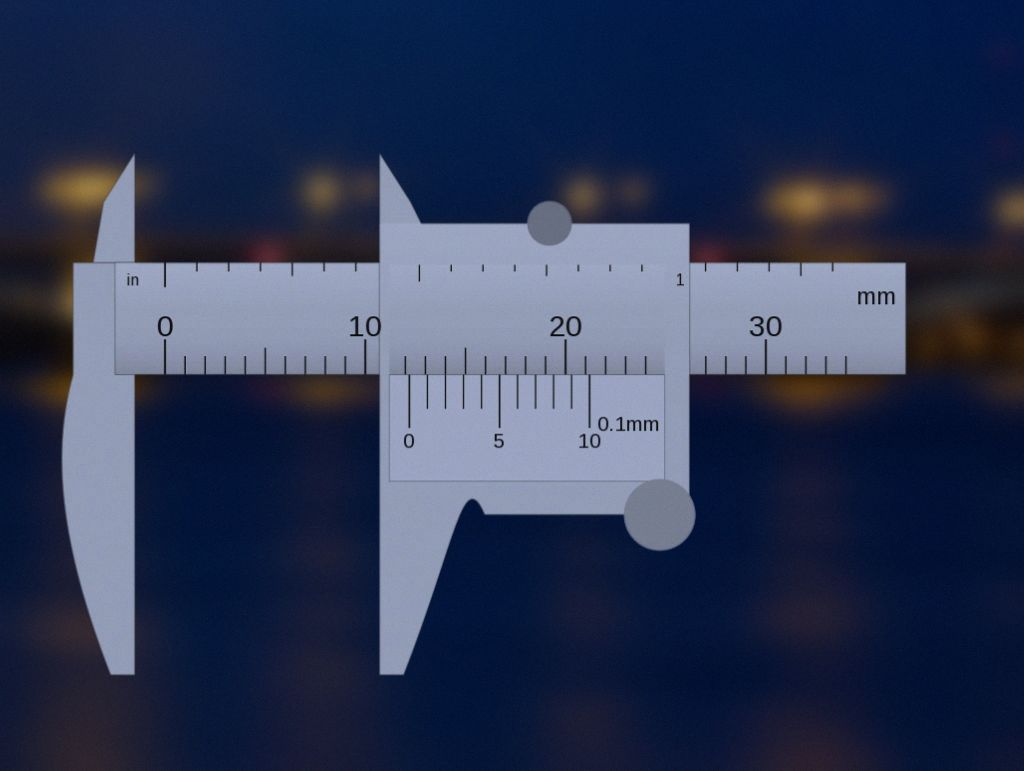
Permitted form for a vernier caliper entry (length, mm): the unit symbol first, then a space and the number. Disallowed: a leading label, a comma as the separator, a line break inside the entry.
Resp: mm 12.2
